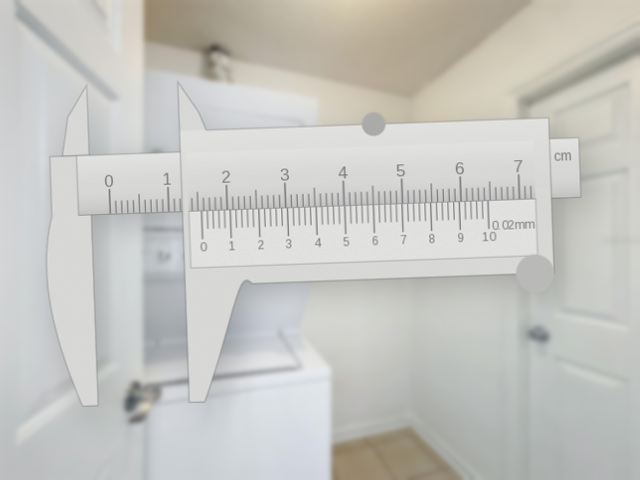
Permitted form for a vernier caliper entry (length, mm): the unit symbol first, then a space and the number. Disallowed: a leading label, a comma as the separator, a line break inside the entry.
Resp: mm 15.6
